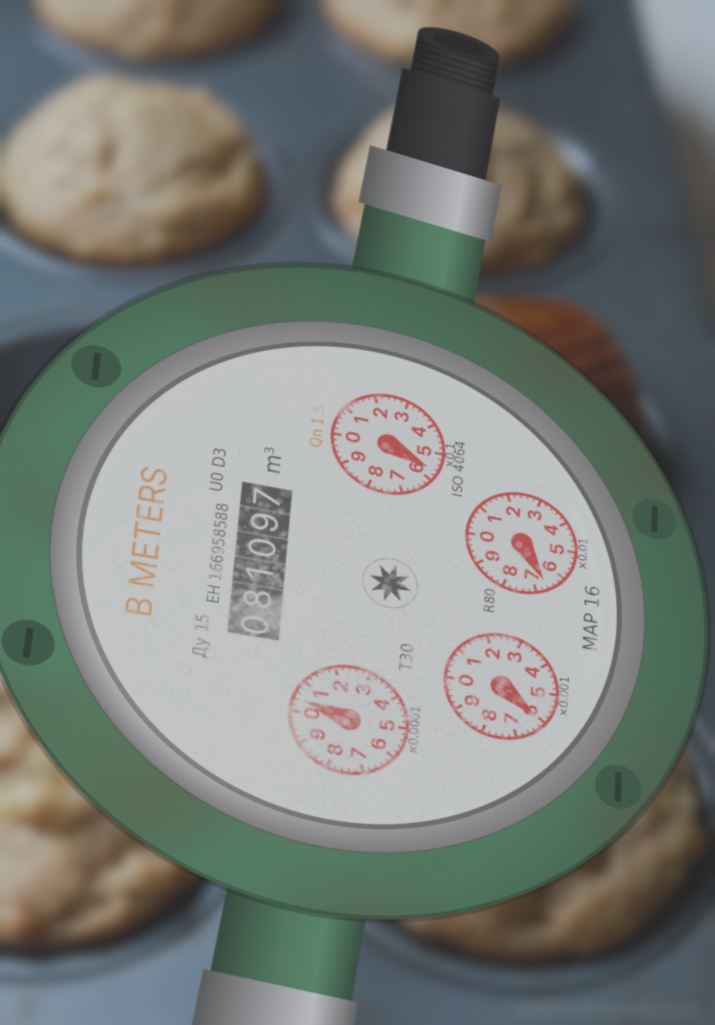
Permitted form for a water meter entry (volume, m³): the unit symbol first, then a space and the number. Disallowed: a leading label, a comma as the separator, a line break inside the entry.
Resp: m³ 81097.5660
